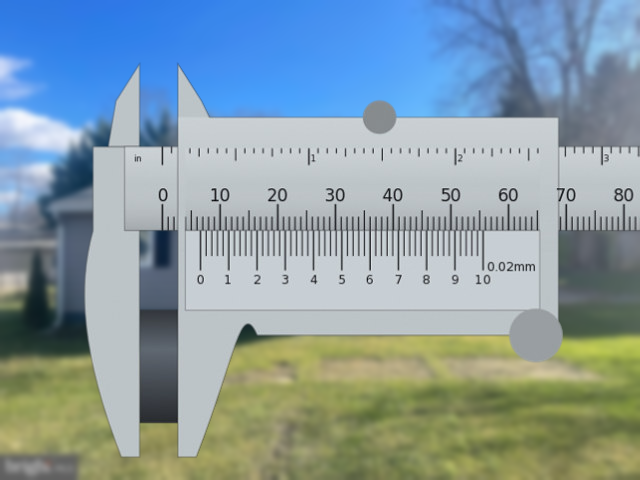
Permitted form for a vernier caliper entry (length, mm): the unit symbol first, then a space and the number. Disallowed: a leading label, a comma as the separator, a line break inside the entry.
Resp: mm 6.6
